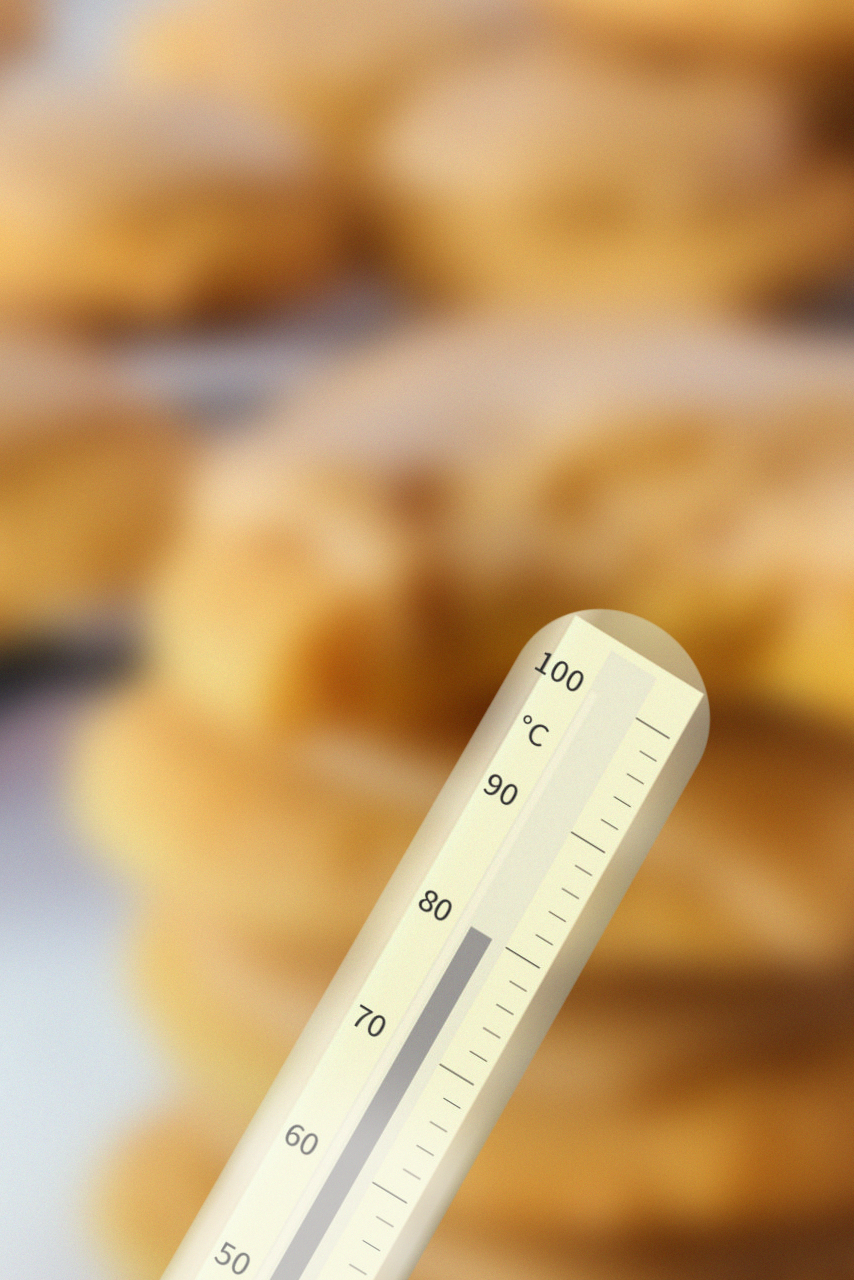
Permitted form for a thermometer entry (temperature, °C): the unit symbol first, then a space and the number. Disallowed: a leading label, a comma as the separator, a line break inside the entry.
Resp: °C 80
